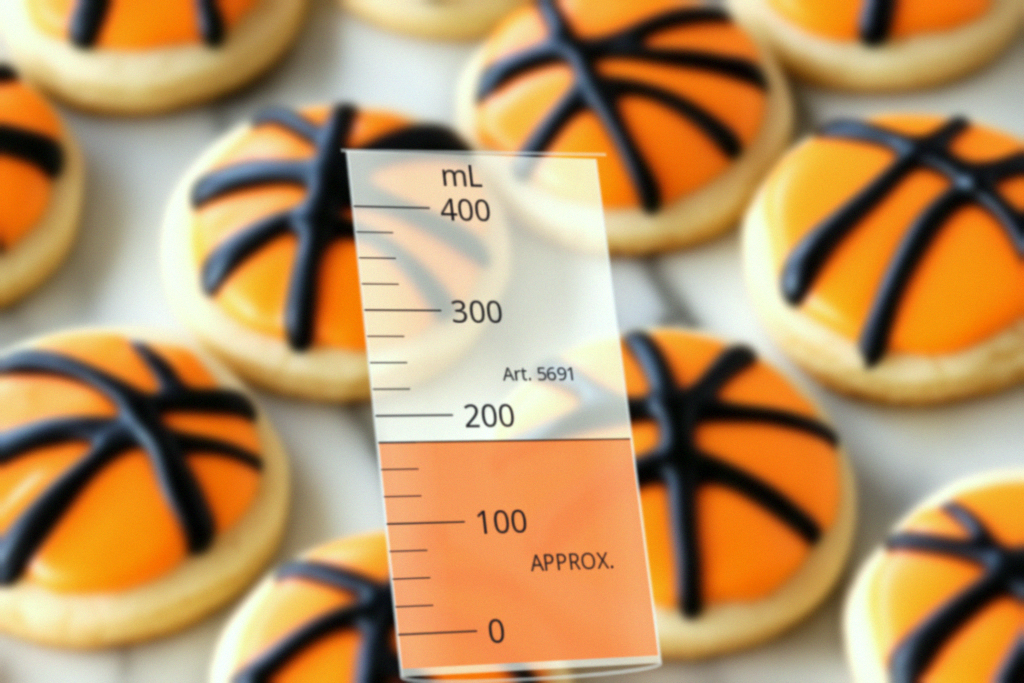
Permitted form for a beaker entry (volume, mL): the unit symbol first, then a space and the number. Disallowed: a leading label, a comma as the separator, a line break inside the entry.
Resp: mL 175
